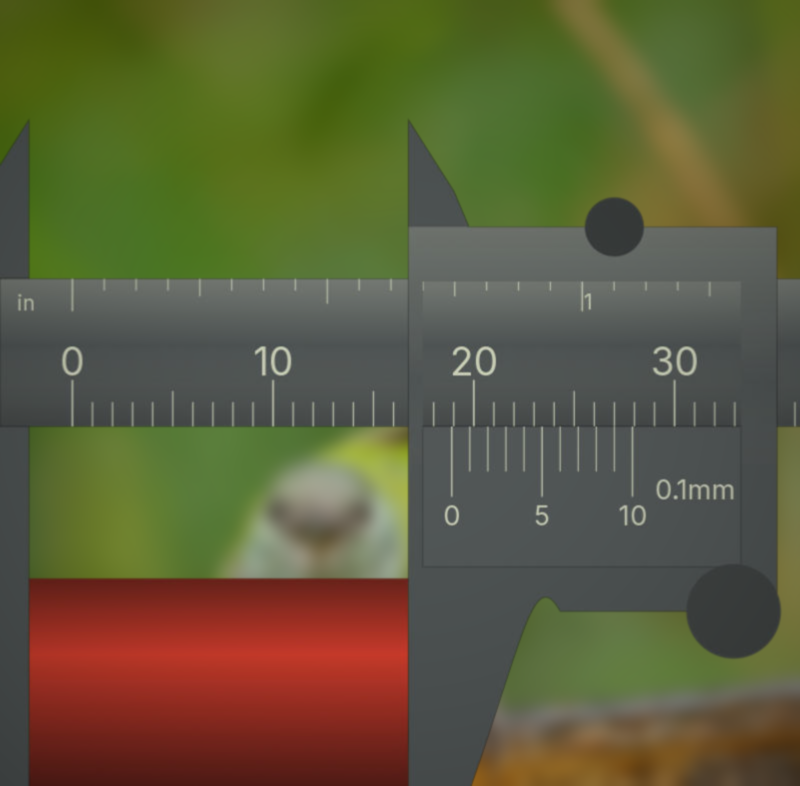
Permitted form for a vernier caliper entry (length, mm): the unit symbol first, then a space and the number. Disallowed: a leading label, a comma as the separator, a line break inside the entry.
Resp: mm 18.9
